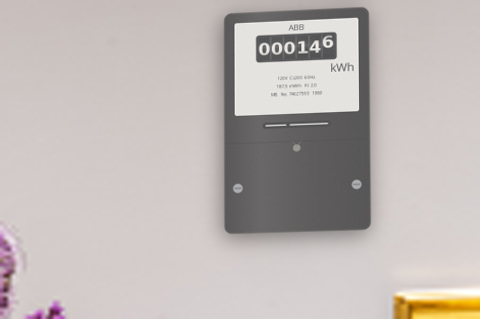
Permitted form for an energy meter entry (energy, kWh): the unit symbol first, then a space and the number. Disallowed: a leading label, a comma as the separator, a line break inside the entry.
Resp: kWh 146
